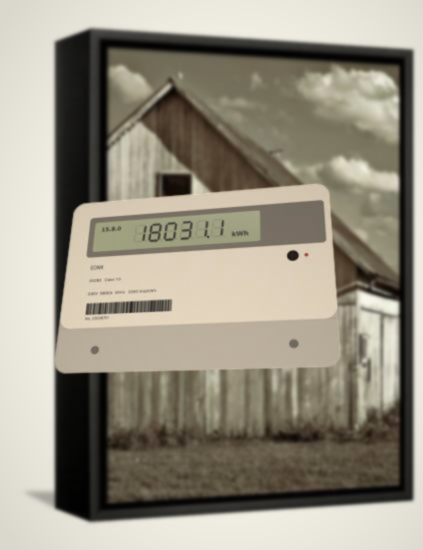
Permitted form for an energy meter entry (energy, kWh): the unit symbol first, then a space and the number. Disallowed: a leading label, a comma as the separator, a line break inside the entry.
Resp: kWh 18031.1
